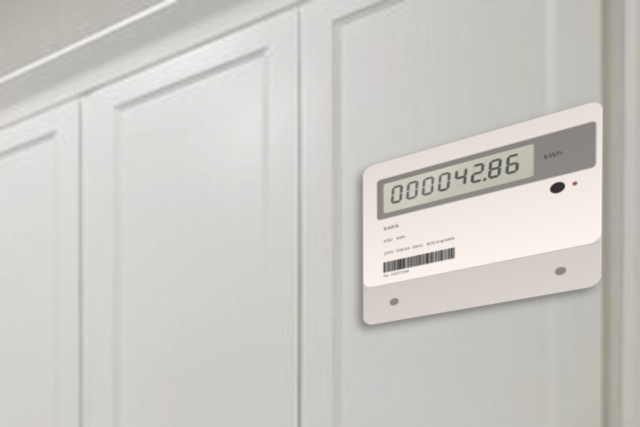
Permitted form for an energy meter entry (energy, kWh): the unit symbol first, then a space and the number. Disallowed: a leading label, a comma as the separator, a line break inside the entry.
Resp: kWh 42.86
